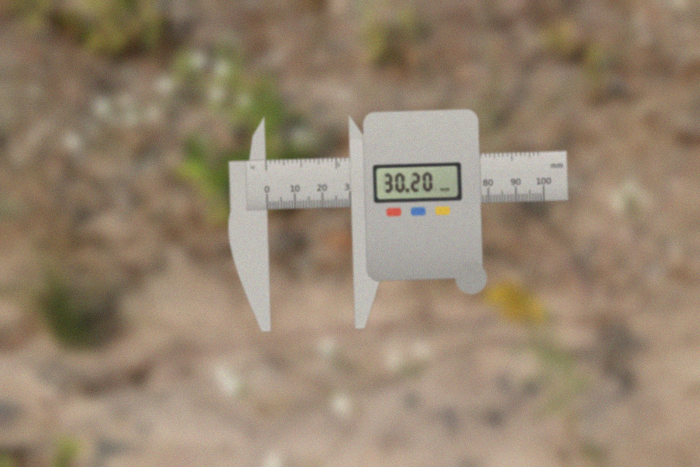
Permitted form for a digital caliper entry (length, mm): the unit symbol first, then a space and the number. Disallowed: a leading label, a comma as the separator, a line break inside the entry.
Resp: mm 30.20
